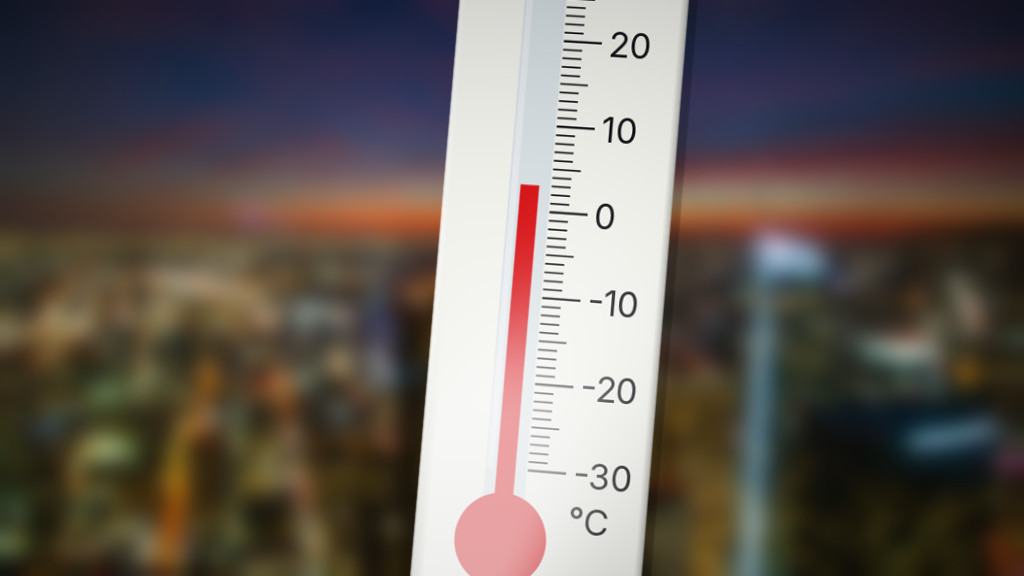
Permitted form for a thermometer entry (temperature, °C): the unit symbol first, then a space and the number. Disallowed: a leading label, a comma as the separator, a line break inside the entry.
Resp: °C 3
